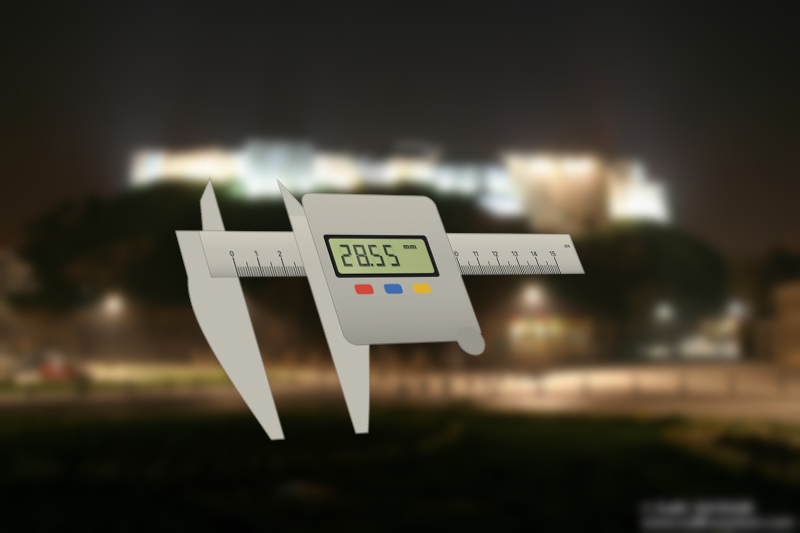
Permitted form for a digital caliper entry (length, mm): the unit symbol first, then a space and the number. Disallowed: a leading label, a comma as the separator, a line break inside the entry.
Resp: mm 28.55
